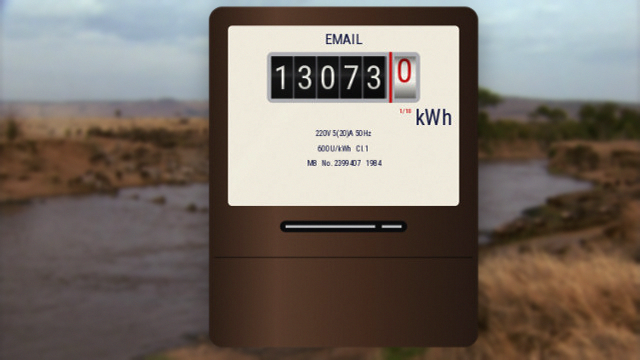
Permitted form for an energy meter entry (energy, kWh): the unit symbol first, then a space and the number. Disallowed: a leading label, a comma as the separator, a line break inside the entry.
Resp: kWh 13073.0
